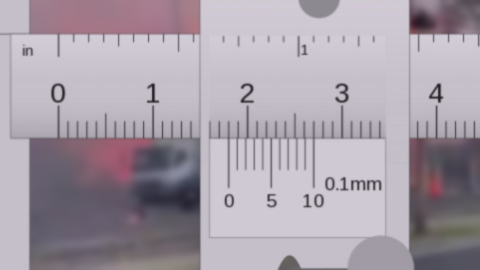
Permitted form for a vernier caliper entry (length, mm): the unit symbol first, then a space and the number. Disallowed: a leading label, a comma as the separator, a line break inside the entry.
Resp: mm 18.0
